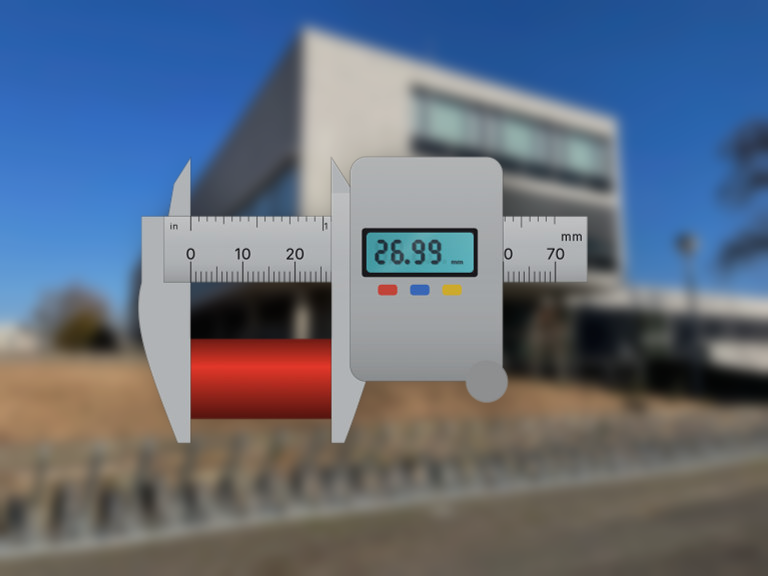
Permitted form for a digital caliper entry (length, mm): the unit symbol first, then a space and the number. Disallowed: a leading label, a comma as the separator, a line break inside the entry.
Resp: mm 26.99
